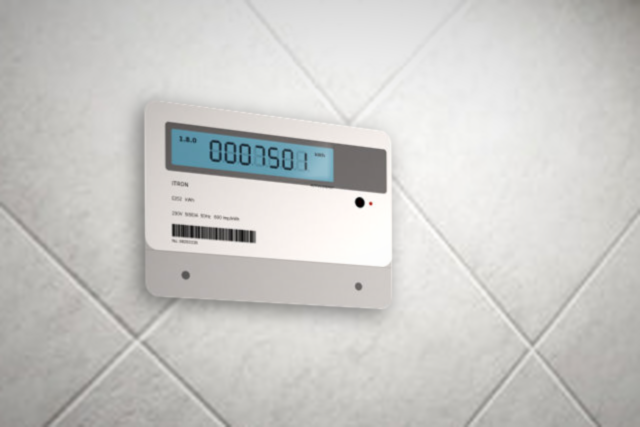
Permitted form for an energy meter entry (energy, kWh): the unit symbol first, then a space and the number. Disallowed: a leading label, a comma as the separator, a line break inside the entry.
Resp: kWh 7501
